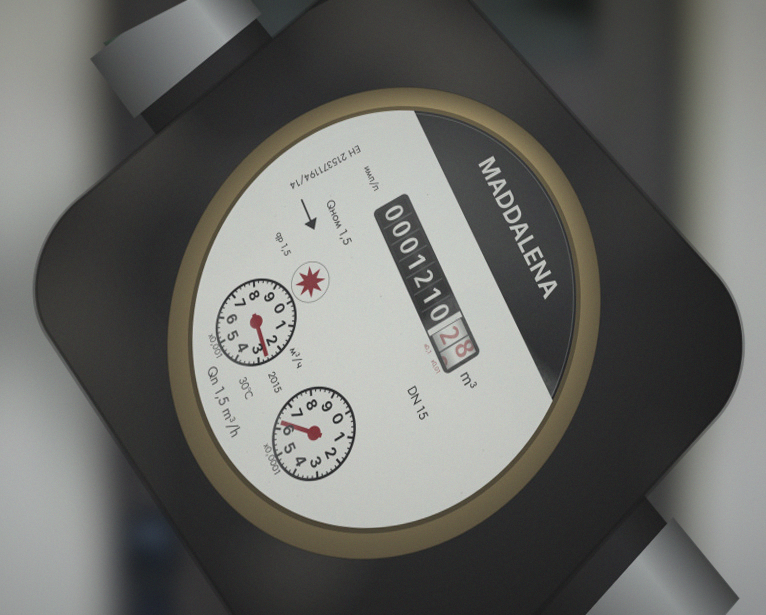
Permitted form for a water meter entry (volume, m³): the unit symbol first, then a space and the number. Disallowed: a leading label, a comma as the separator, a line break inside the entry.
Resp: m³ 1210.2826
